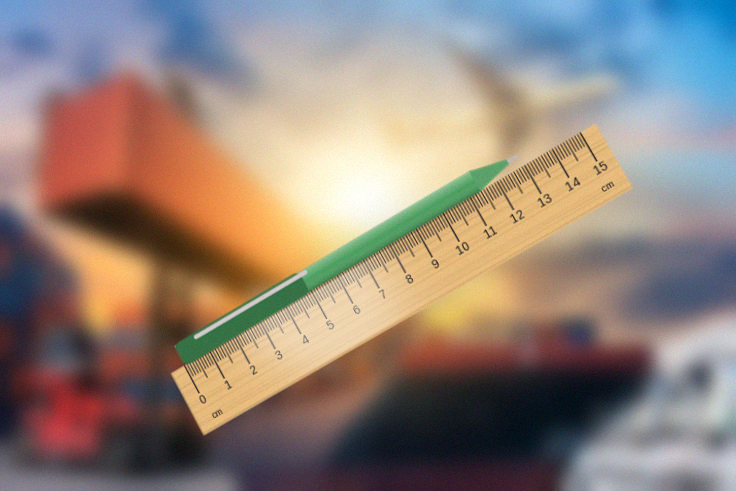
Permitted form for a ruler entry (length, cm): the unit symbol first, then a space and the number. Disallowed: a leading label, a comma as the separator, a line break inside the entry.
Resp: cm 13
